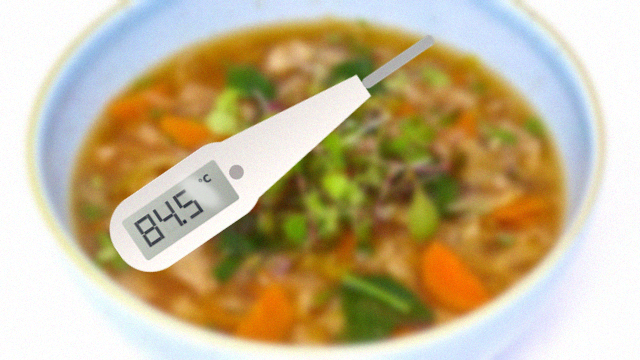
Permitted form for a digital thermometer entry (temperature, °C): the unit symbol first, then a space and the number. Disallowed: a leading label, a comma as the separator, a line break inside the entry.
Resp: °C 84.5
